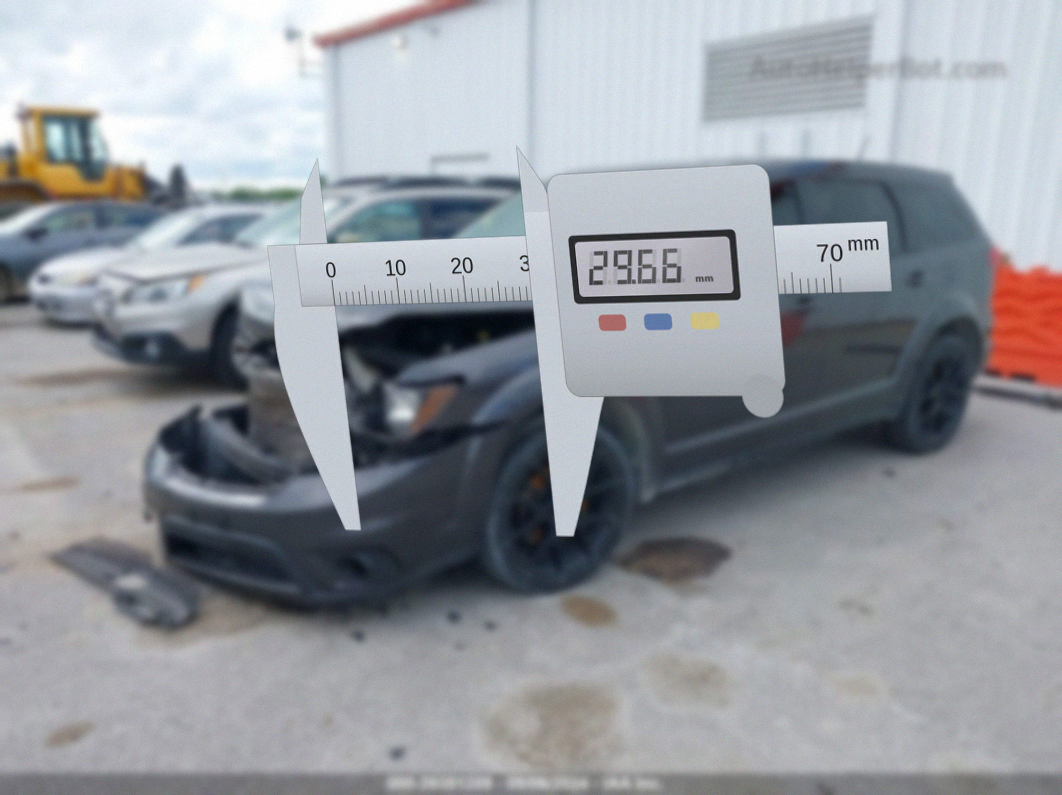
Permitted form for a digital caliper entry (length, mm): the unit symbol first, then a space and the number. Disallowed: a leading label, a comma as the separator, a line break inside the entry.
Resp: mm 29.66
